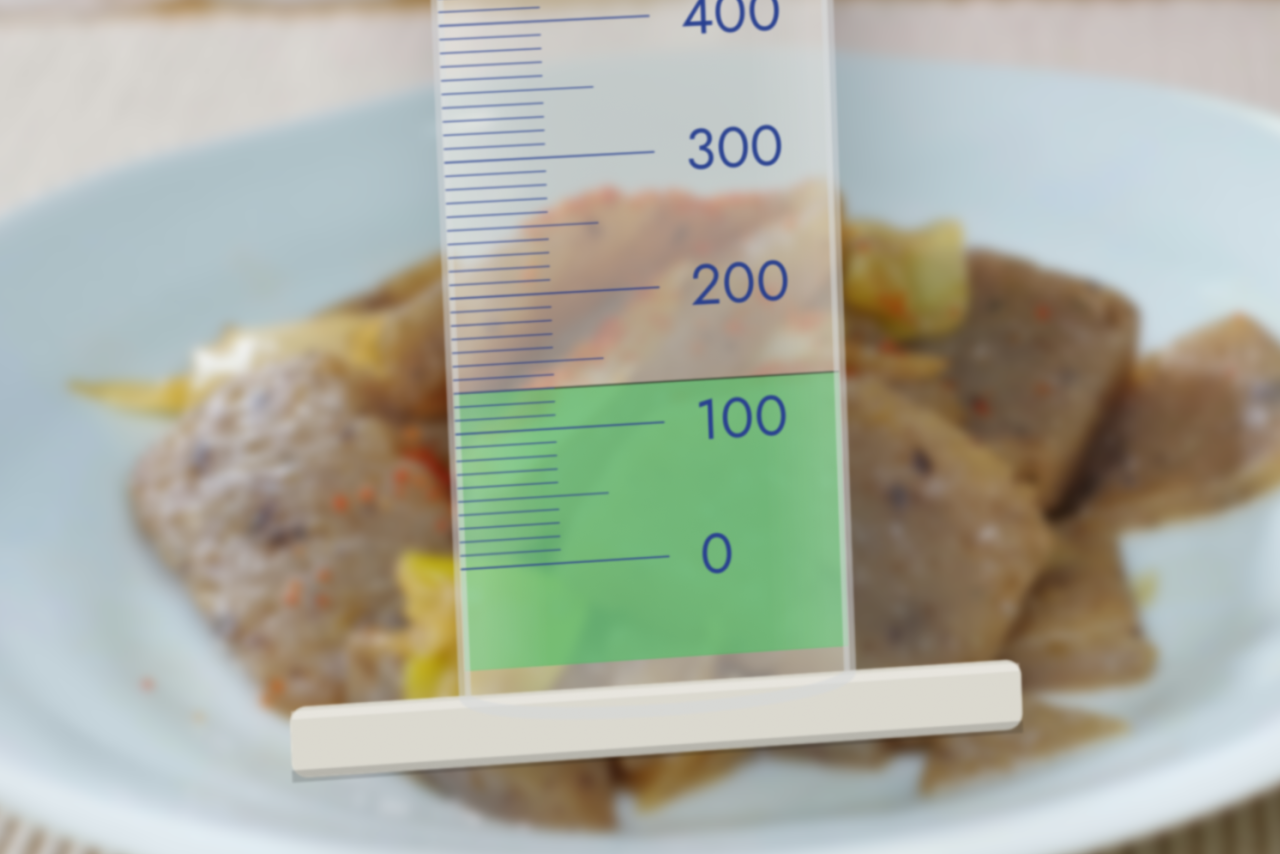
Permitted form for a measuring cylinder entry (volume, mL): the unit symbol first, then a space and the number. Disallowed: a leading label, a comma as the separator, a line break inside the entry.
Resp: mL 130
